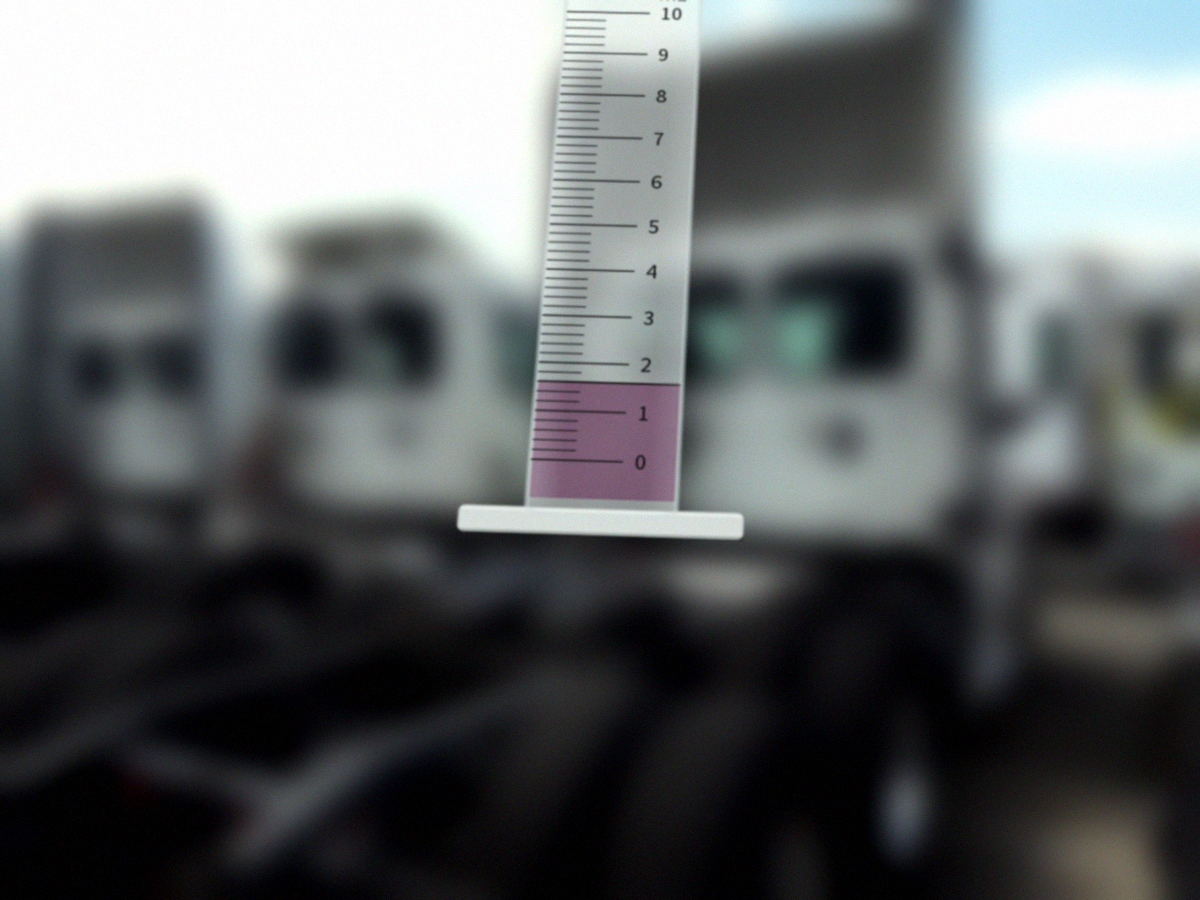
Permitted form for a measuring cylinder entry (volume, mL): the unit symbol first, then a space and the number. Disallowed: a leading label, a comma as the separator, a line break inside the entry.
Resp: mL 1.6
